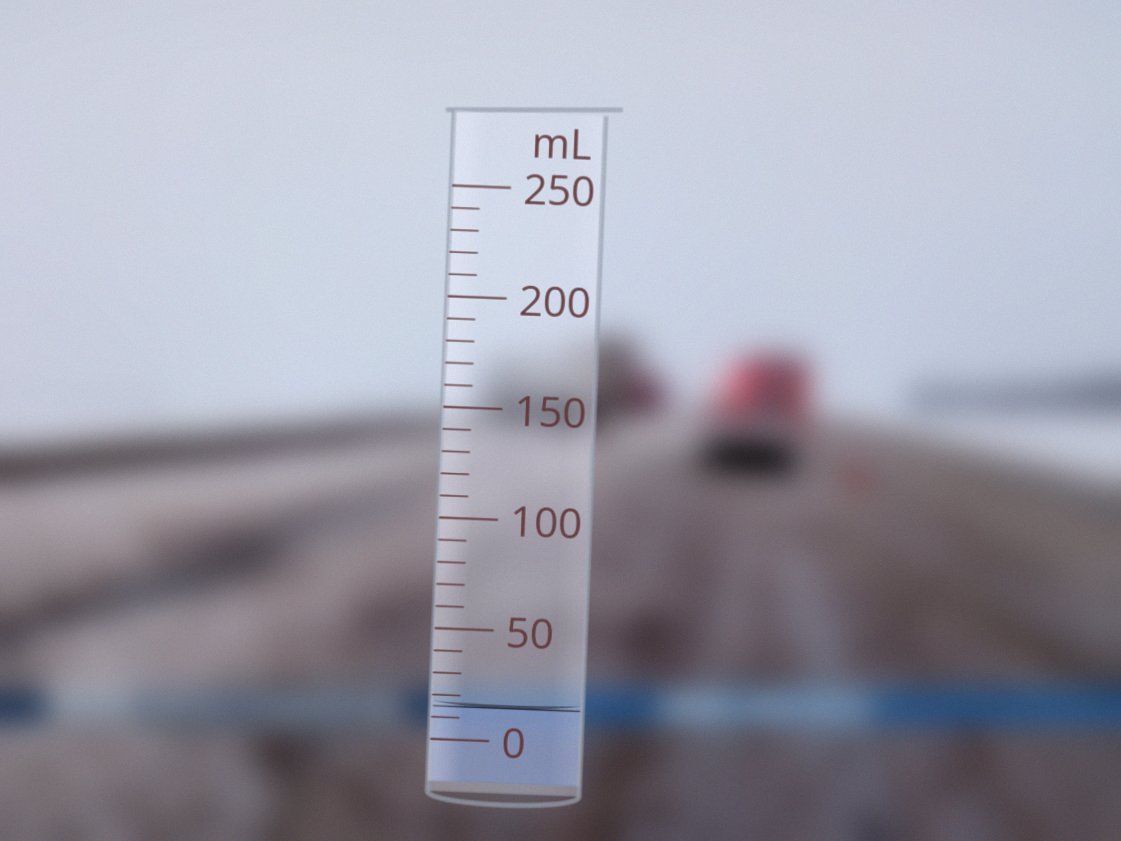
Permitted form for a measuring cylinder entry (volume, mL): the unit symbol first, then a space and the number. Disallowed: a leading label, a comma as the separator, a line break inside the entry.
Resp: mL 15
